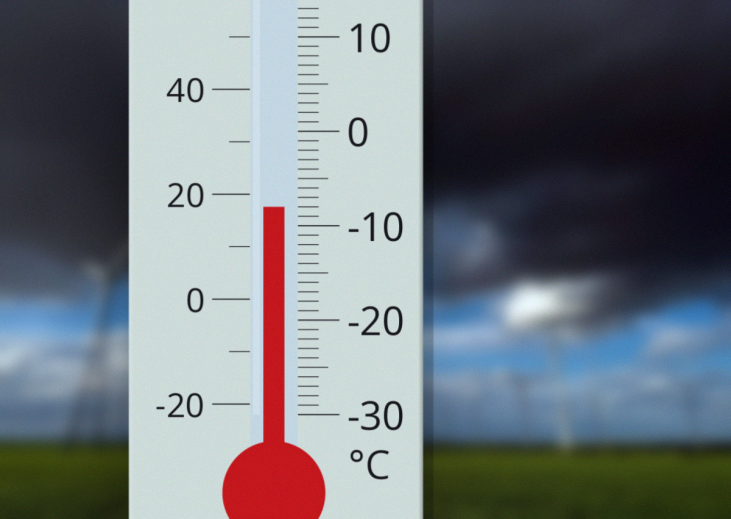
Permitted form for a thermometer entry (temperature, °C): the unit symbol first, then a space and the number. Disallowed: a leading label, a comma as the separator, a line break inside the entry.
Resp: °C -8
